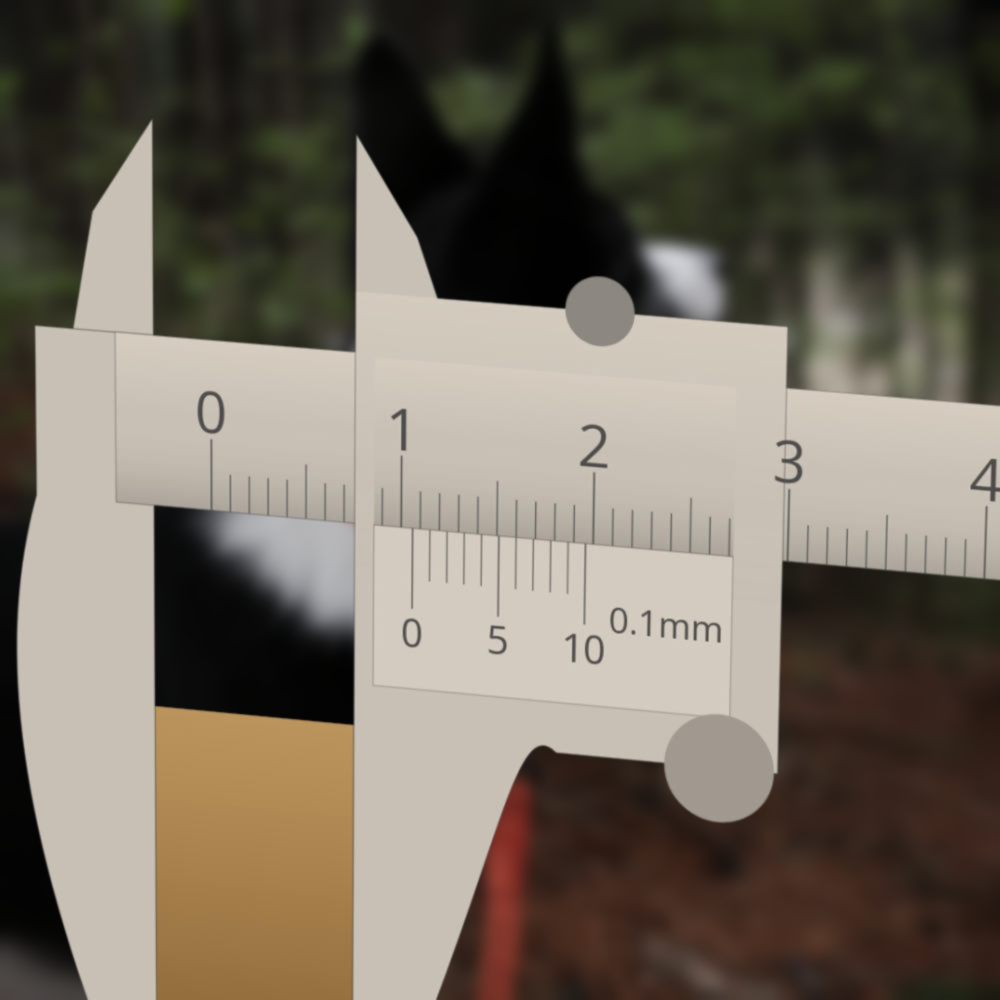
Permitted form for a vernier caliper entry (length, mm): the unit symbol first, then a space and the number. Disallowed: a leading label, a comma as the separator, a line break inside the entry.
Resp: mm 10.6
